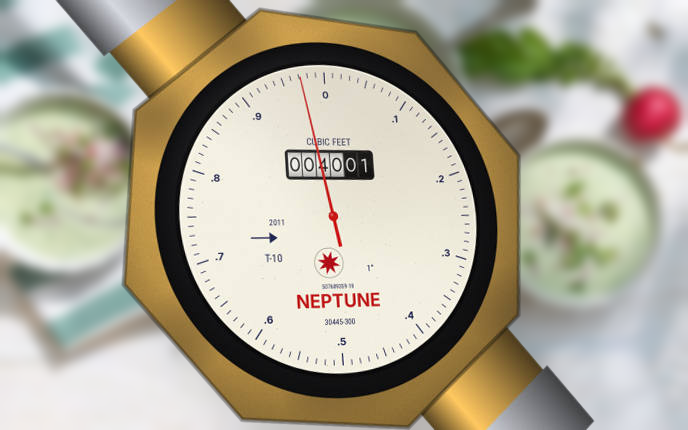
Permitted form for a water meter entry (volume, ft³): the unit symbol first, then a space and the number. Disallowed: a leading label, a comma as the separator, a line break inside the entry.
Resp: ft³ 4000.97
